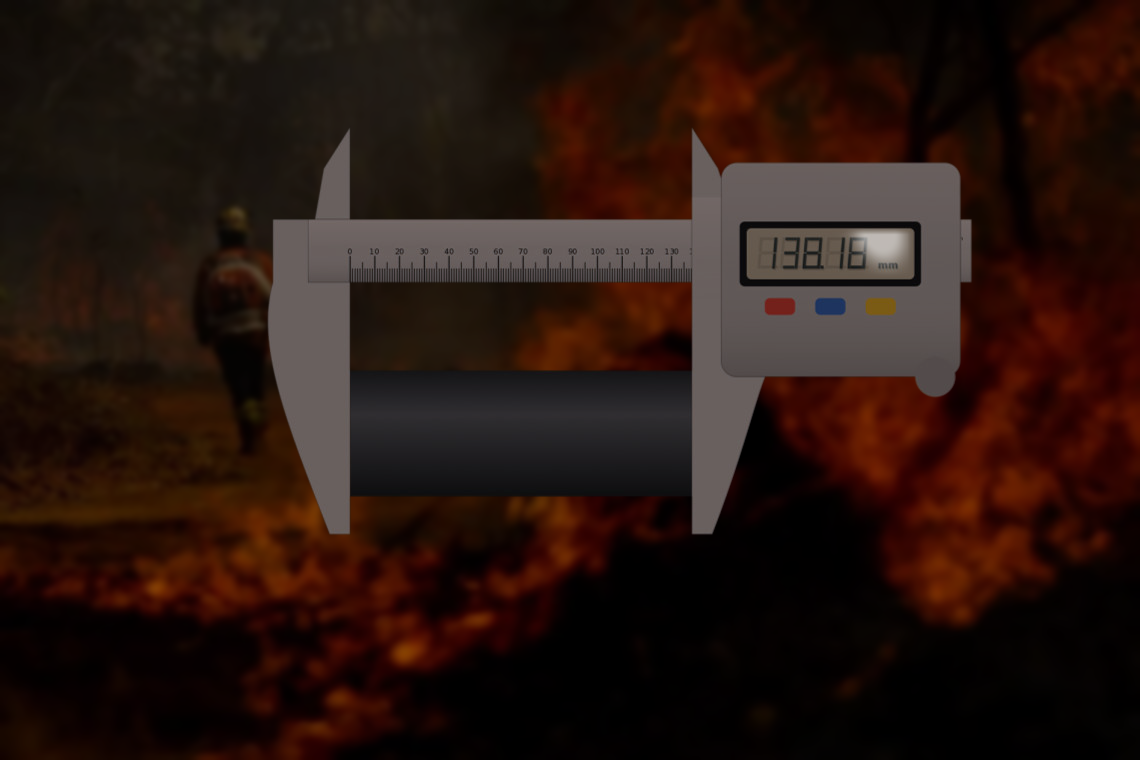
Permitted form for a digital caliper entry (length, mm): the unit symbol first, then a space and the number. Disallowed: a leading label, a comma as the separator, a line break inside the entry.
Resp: mm 138.18
